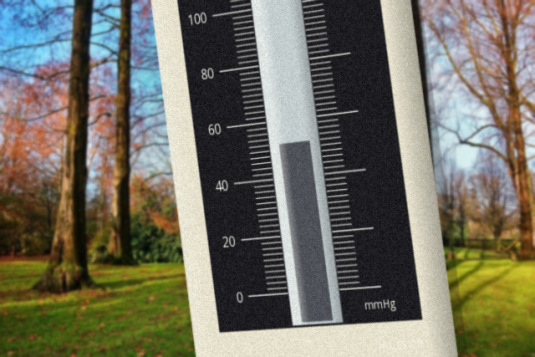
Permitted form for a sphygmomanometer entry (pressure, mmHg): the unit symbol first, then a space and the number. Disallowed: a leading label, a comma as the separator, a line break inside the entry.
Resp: mmHg 52
